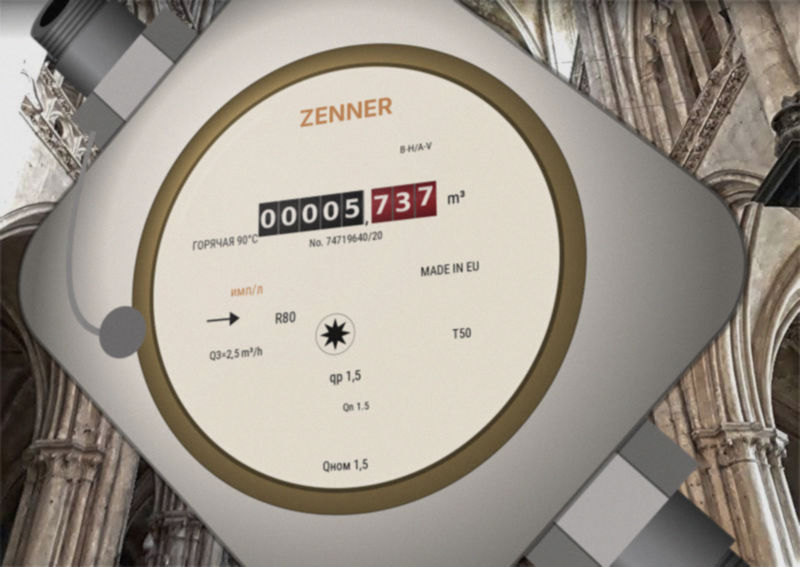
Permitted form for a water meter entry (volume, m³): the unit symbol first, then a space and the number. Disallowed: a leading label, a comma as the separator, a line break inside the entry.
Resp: m³ 5.737
